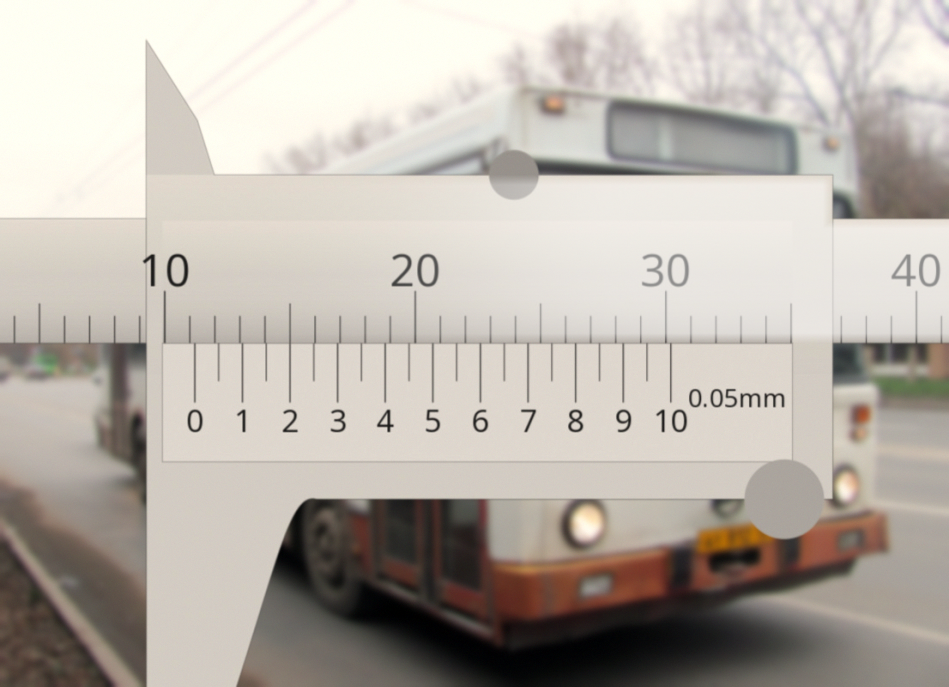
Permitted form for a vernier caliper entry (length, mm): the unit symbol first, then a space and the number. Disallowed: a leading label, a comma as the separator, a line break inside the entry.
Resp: mm 11.20
